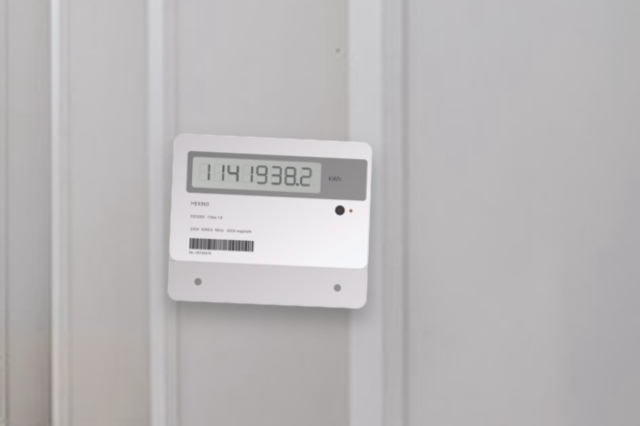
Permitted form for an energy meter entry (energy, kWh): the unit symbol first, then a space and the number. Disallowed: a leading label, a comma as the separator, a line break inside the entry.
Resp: kWh 1141938.2
